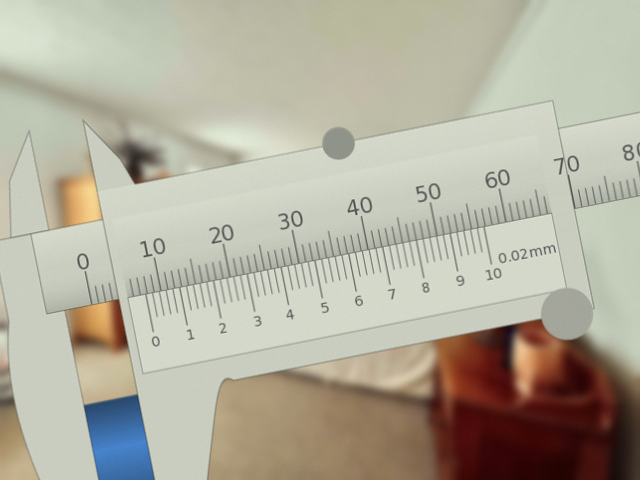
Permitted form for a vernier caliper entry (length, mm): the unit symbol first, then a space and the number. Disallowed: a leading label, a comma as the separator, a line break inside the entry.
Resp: mm 7.8
